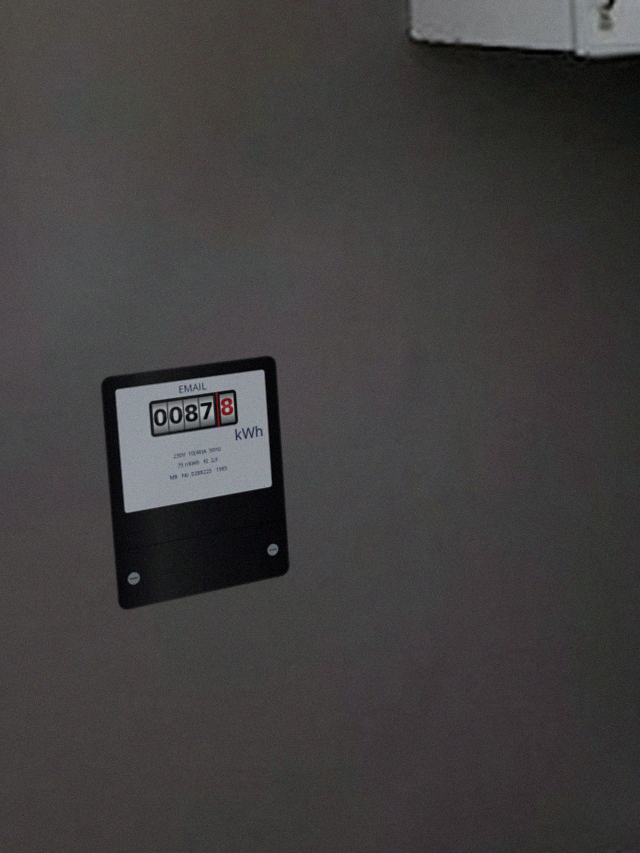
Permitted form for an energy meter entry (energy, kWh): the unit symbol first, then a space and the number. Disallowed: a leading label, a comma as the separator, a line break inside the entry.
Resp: kWh 87.8
